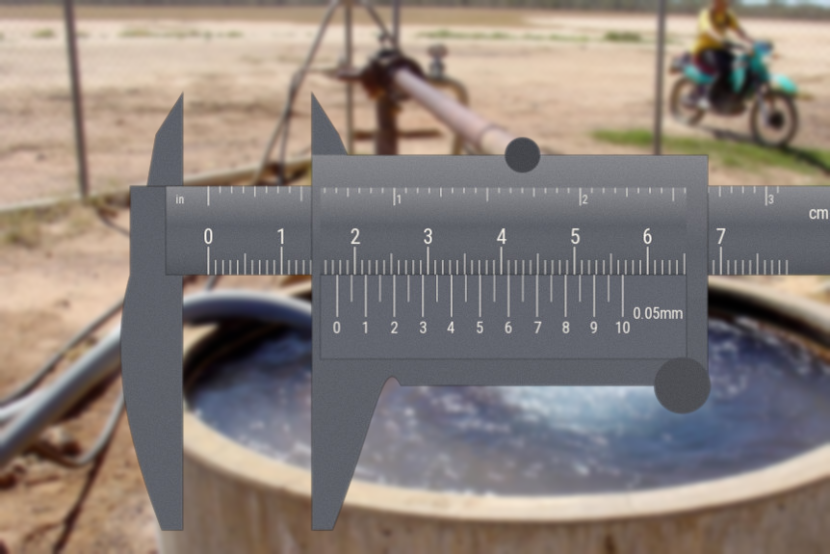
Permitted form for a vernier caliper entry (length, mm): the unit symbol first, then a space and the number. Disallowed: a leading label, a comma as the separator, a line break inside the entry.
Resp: mm 17.6
